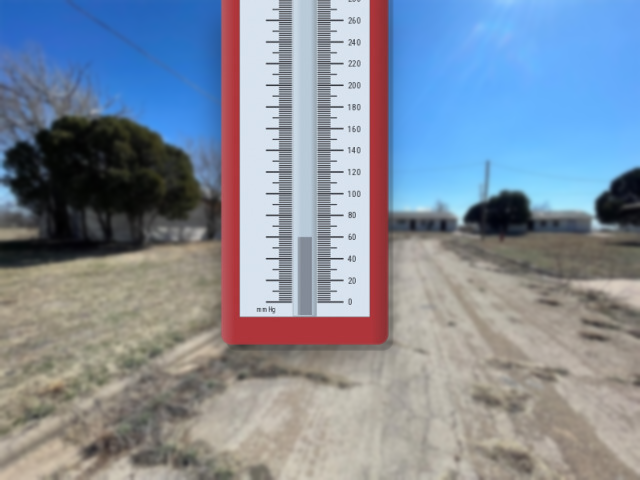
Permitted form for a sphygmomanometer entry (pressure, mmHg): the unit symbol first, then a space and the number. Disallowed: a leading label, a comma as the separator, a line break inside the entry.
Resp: mmHg 60
